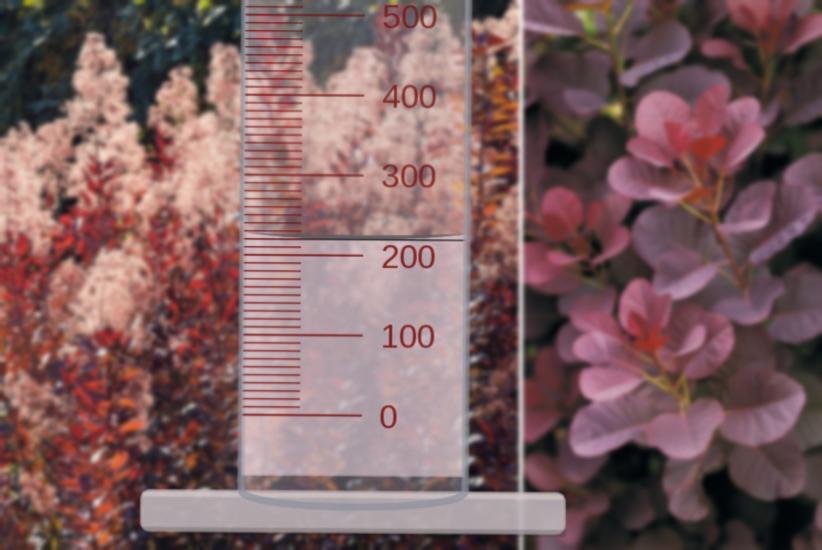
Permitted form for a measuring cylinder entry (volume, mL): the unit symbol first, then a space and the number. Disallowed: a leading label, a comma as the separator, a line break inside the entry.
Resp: mL 220
